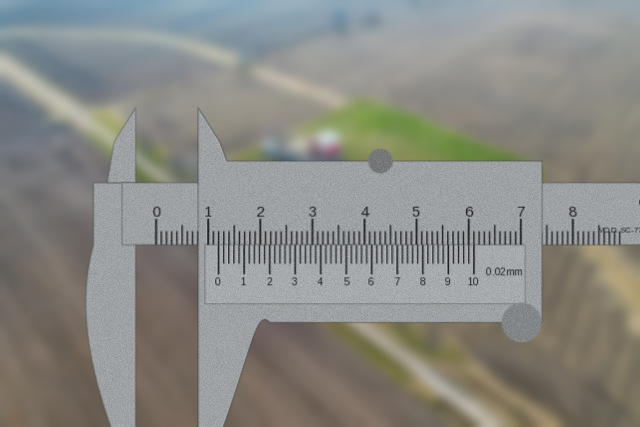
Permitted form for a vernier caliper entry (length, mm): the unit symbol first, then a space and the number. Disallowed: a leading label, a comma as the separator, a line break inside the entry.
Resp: mm 12.0
